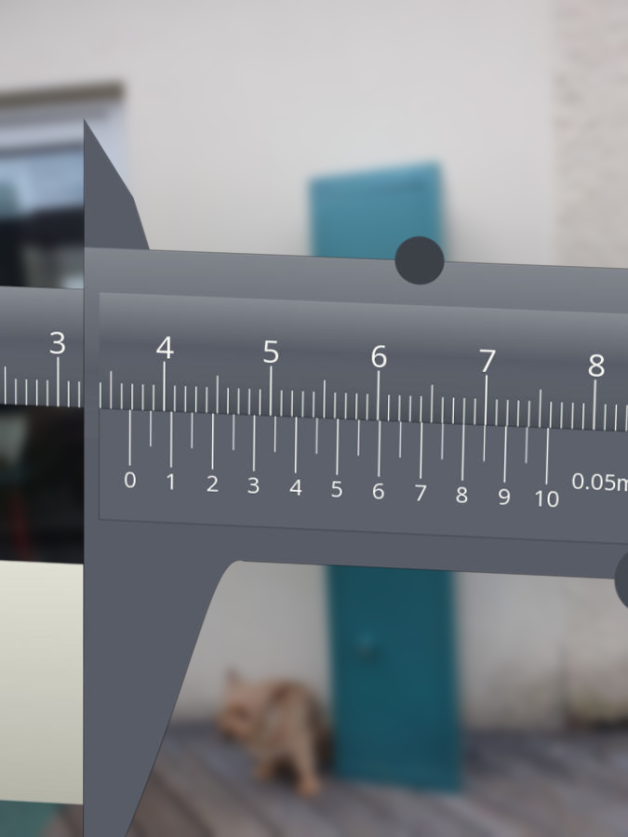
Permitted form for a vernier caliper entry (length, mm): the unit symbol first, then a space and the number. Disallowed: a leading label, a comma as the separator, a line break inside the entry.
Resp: mm 36.8
